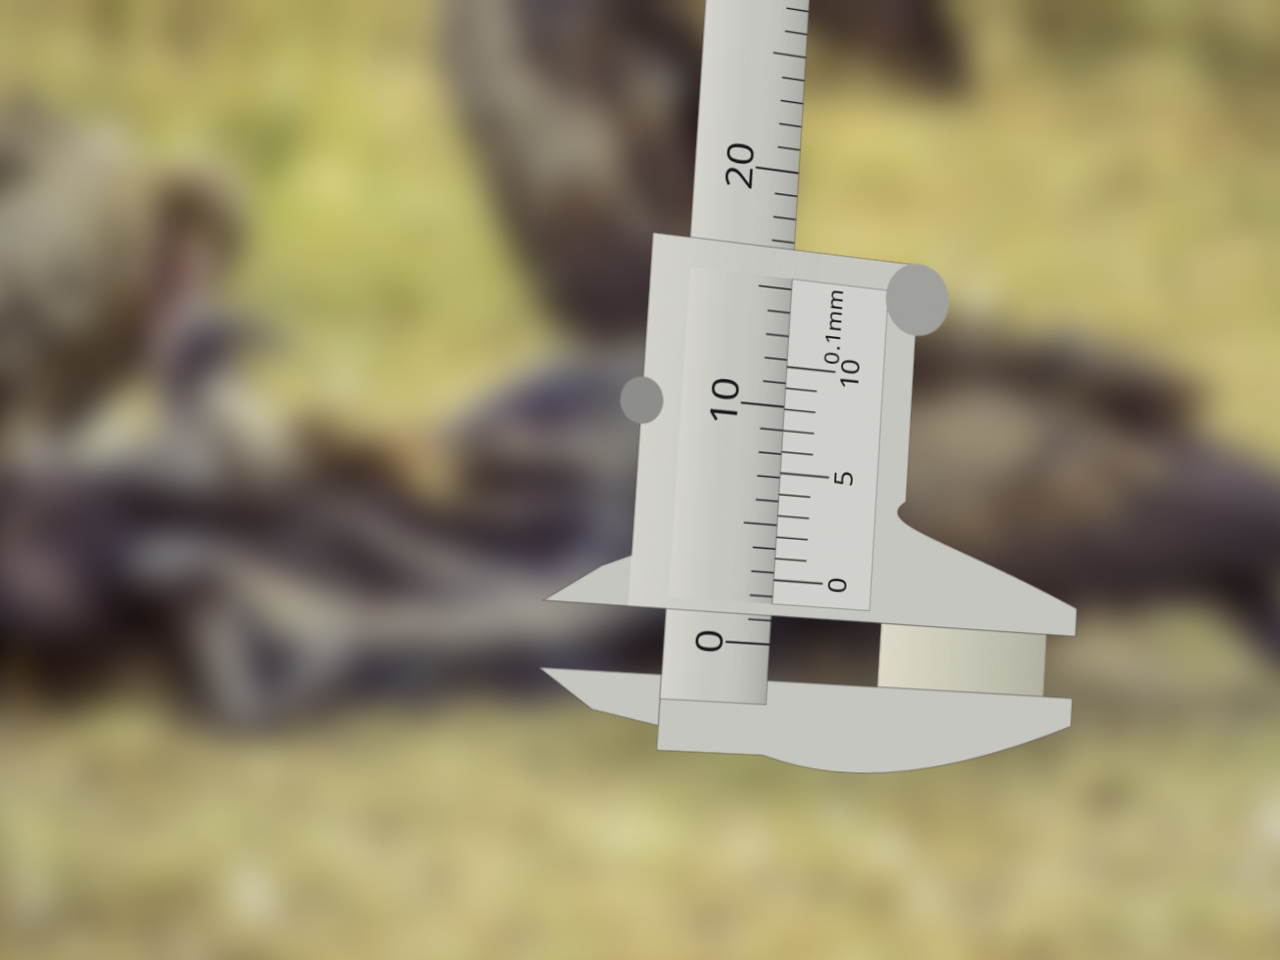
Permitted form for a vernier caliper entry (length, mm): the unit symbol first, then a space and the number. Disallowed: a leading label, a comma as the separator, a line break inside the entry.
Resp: mm 2.7
